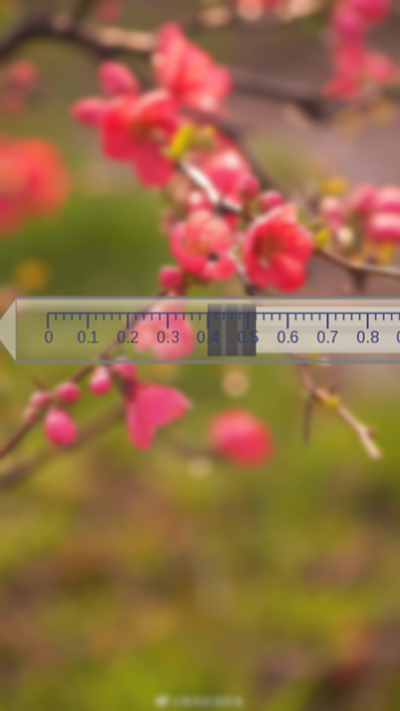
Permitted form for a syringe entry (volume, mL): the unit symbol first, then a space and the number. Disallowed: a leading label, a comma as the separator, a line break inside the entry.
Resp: mL 0.4
